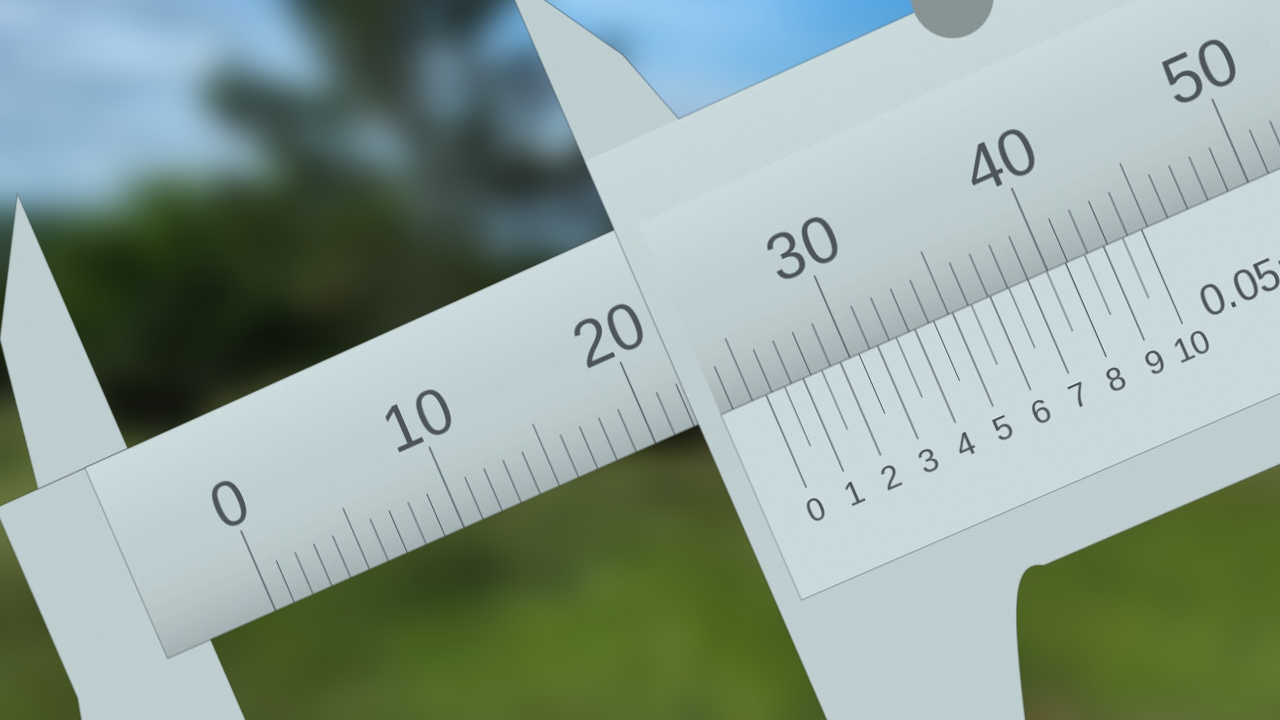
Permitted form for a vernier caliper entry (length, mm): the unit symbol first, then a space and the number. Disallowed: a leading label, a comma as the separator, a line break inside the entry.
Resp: mm 25.7
